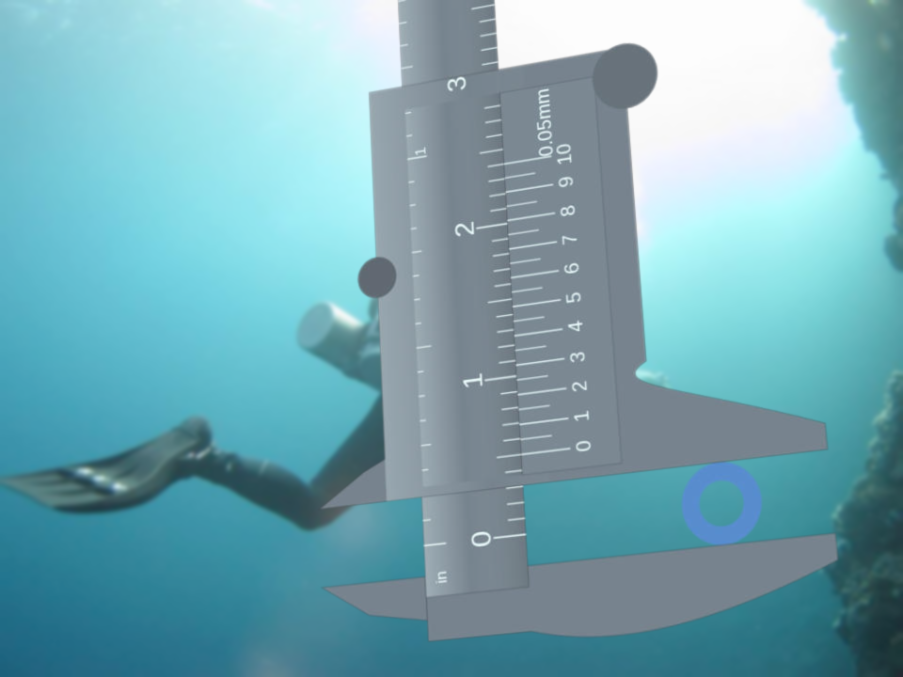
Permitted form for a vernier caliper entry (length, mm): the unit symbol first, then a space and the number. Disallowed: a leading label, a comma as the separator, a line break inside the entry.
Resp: mm 5.0
